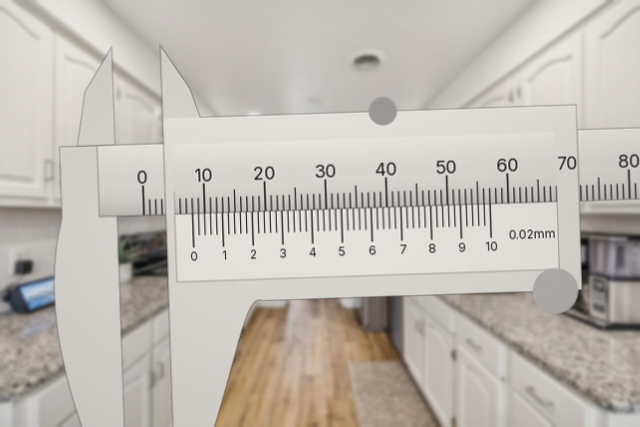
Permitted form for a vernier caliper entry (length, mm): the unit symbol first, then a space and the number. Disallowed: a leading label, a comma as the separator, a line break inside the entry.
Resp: mm 8.0
